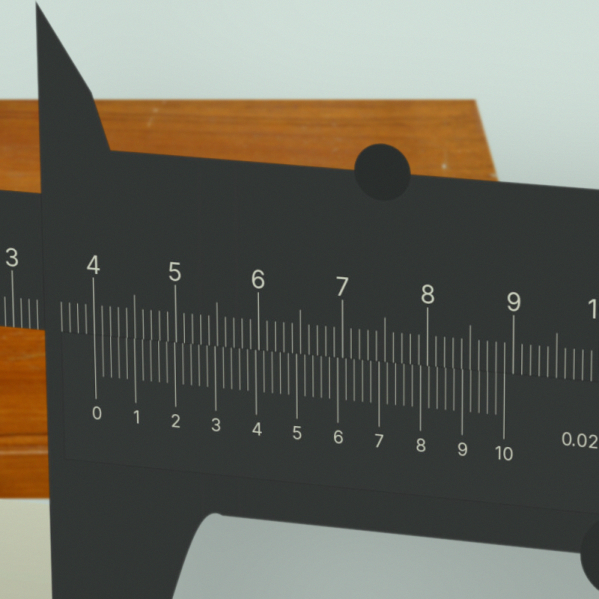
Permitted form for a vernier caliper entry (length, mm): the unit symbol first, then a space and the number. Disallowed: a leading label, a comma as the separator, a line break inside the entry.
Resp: mm 40.0
